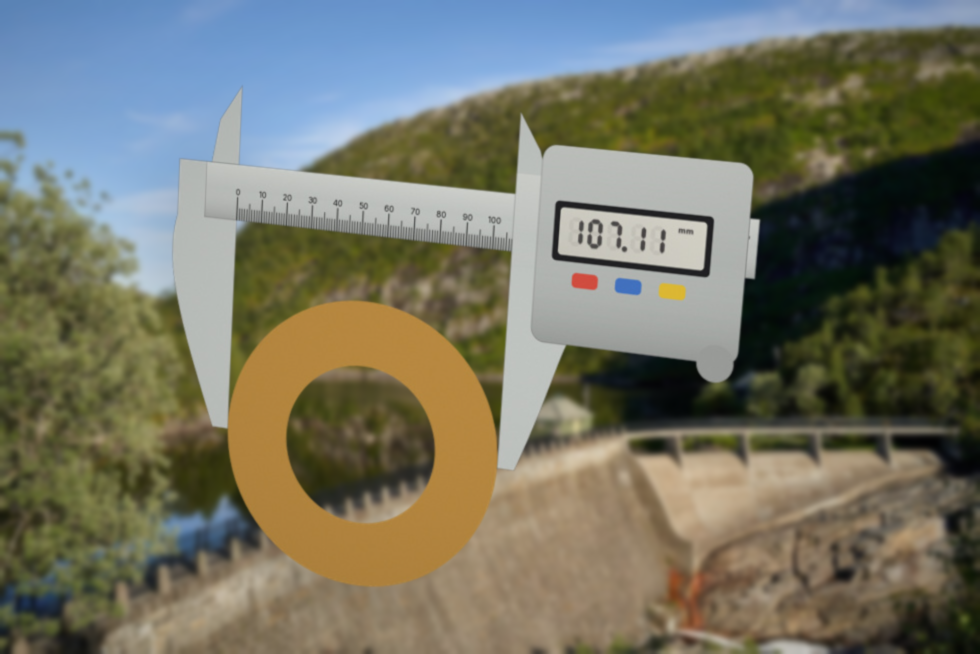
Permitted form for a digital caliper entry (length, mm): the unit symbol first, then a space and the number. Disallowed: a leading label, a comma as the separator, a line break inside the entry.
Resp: mm 107.11
